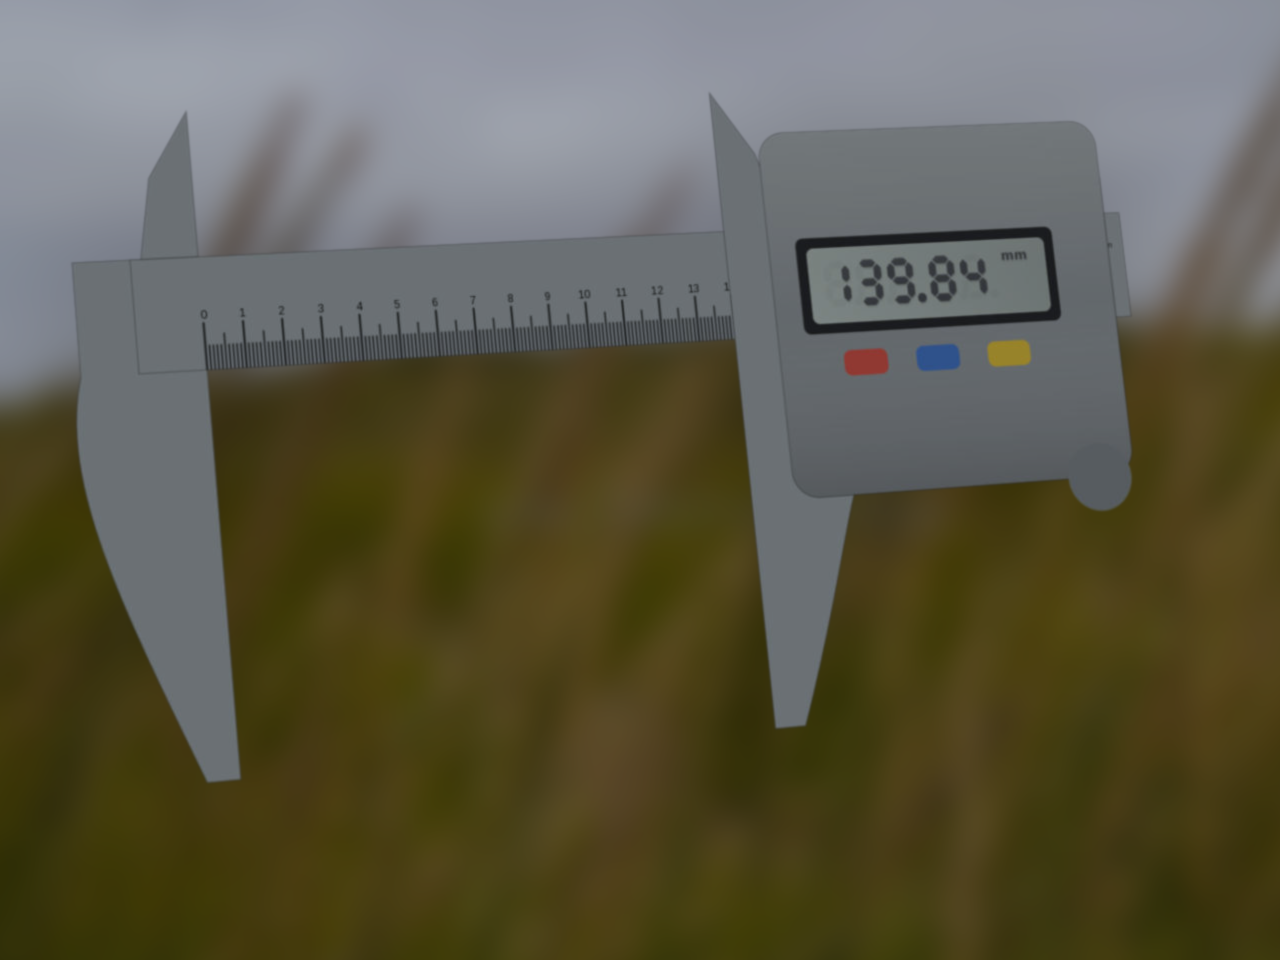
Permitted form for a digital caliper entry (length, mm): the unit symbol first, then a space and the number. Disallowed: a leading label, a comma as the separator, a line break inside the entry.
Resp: mm 139.84
